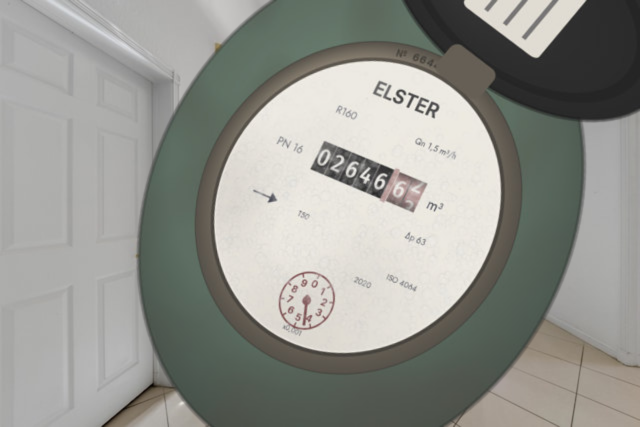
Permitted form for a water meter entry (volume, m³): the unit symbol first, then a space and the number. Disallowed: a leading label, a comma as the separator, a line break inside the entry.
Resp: m³ 2646.624
